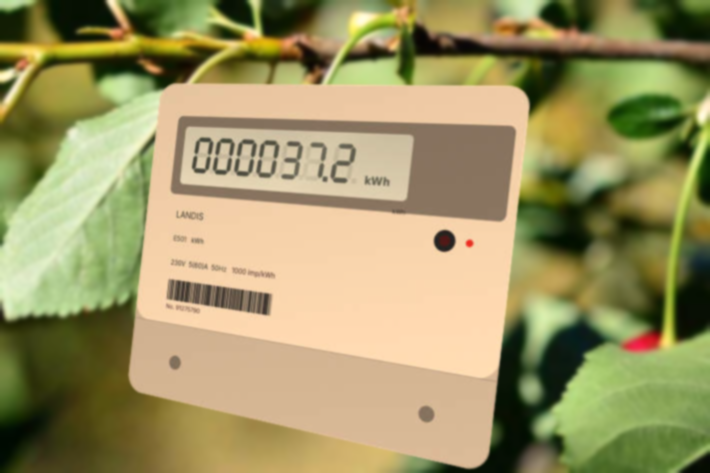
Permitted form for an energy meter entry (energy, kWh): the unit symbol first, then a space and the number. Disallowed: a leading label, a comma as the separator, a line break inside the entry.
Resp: kWh 37.2
